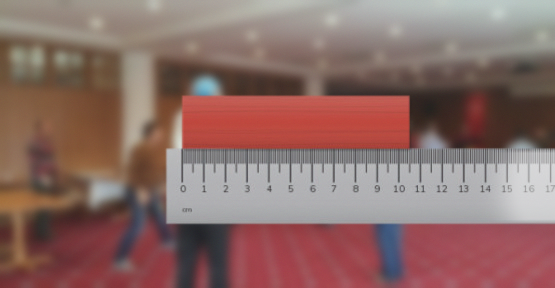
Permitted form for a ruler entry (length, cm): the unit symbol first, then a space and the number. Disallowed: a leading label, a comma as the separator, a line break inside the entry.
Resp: cm 10.5
